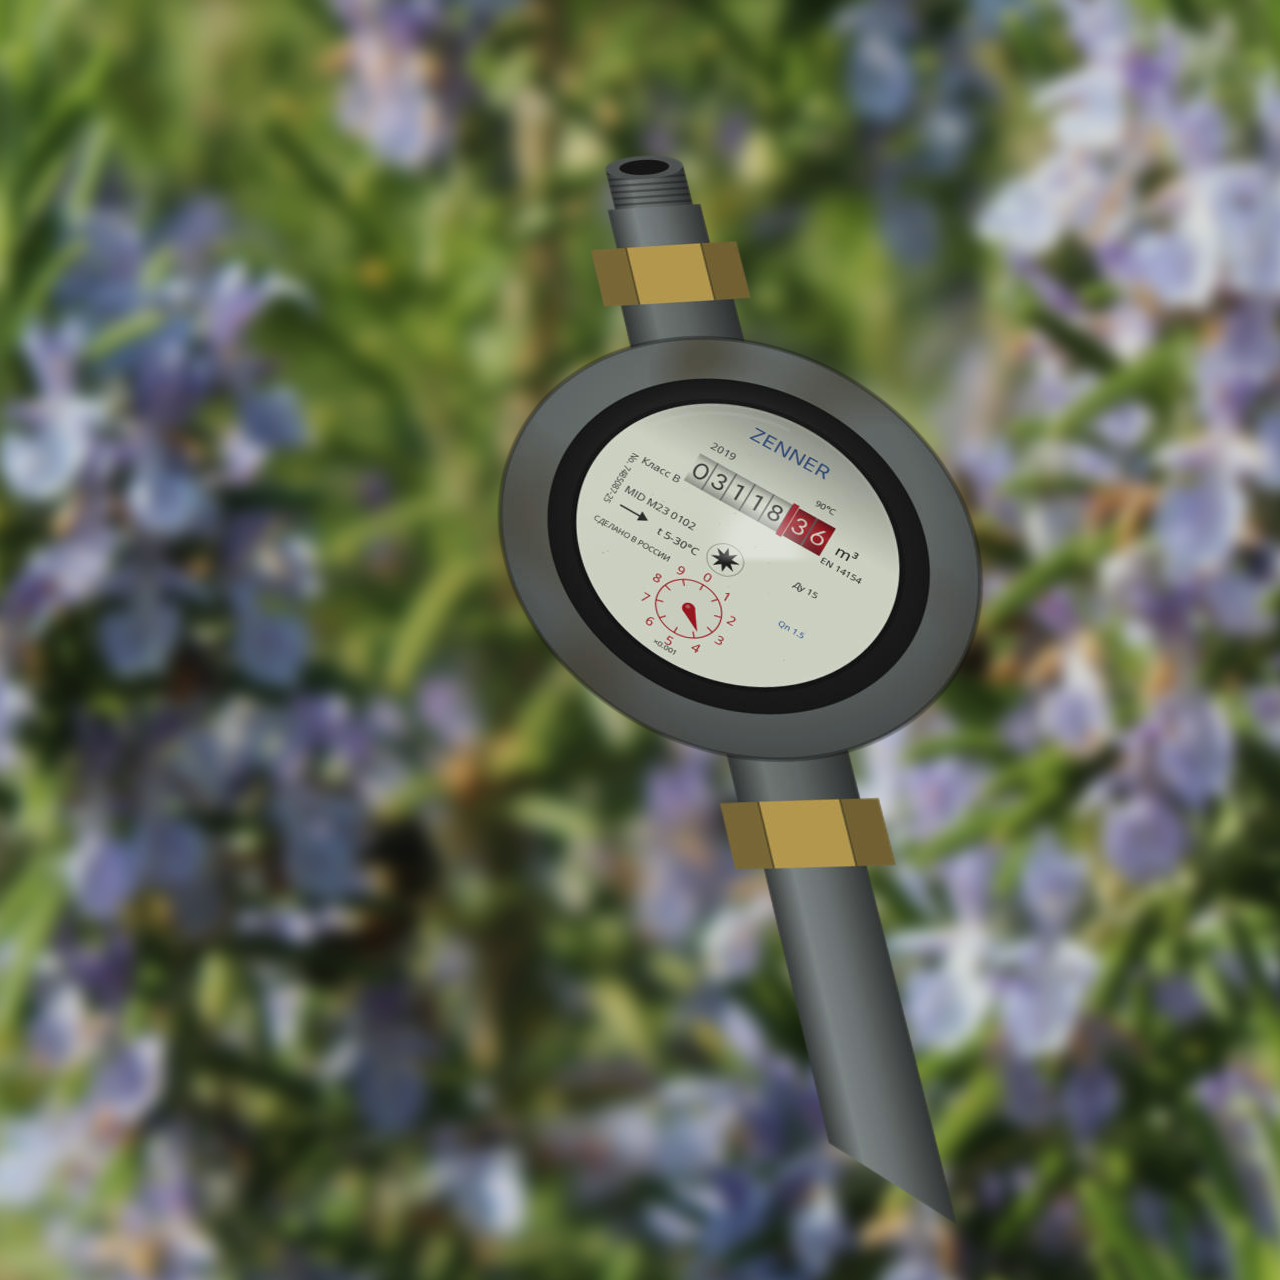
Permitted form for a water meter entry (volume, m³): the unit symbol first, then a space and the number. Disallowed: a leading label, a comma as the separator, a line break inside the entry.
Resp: m³ 3118.363
